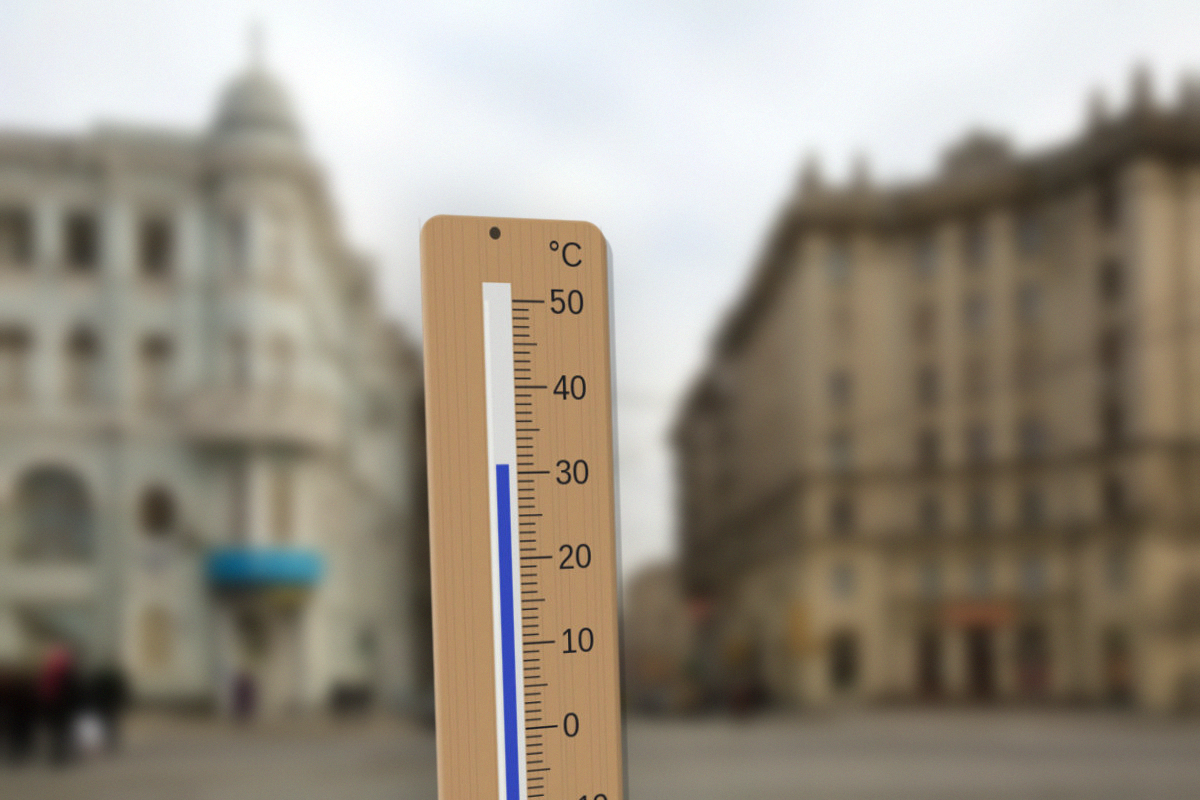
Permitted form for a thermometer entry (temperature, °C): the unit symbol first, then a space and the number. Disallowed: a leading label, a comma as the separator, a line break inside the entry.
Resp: °C 31
